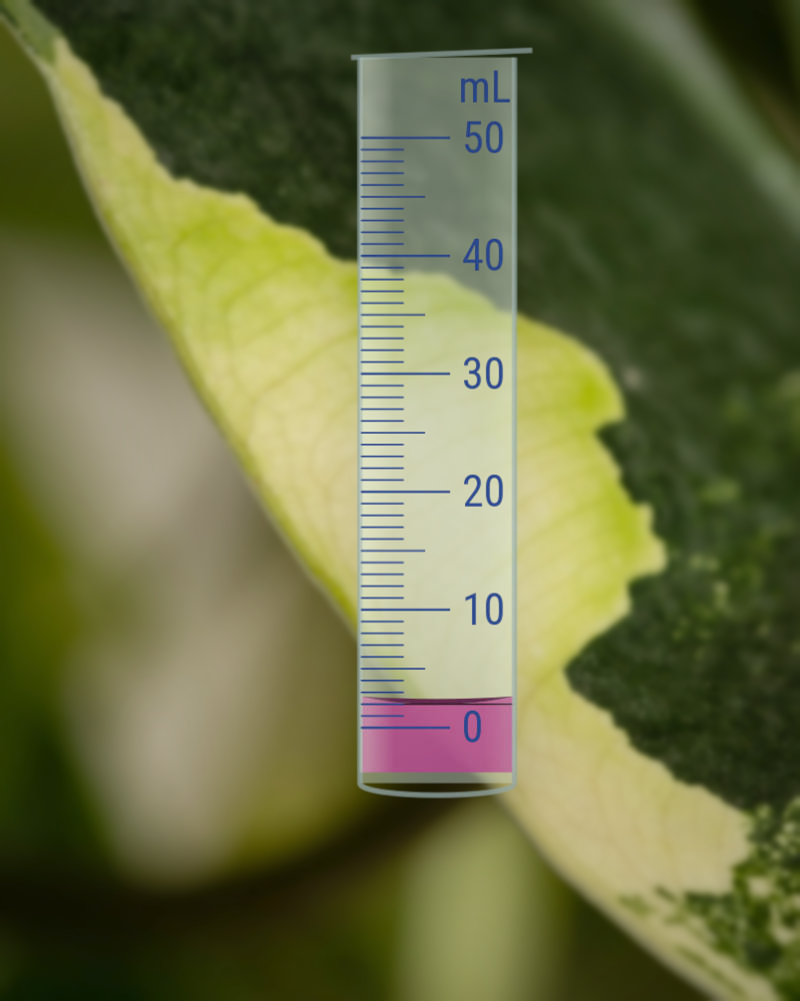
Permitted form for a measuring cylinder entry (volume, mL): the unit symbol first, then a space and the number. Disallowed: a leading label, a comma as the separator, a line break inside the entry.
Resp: mL 2
